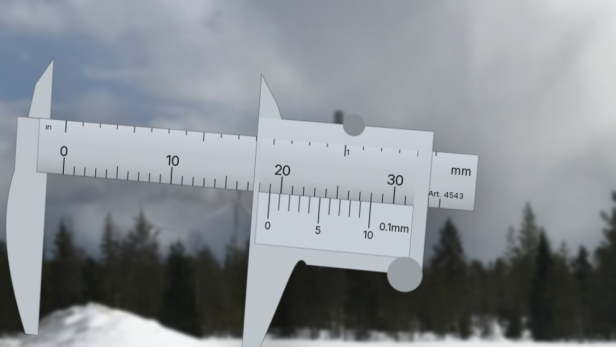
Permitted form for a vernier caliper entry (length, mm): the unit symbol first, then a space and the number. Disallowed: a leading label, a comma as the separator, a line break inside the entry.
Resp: mm 19.0
